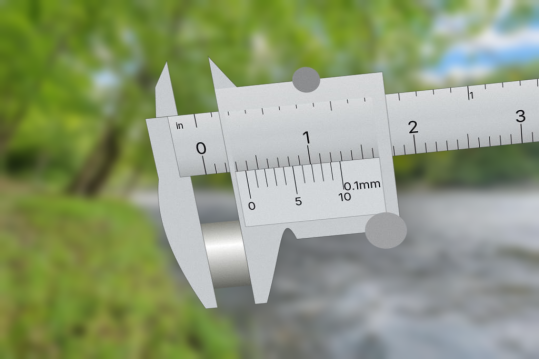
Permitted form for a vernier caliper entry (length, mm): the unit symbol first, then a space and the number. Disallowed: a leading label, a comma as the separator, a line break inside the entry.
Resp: mm 3.8
